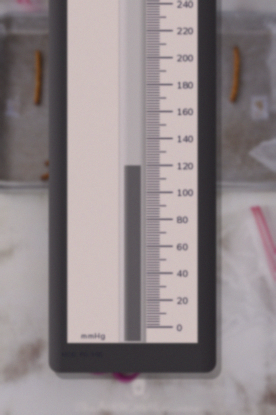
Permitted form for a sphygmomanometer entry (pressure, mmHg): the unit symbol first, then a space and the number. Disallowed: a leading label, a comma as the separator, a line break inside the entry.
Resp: mmHg 120
